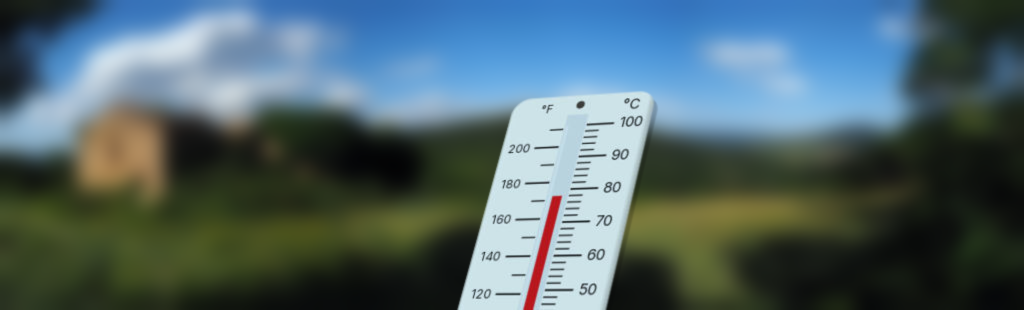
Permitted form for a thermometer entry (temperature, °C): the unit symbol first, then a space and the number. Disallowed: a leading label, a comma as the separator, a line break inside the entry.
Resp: °C 78
